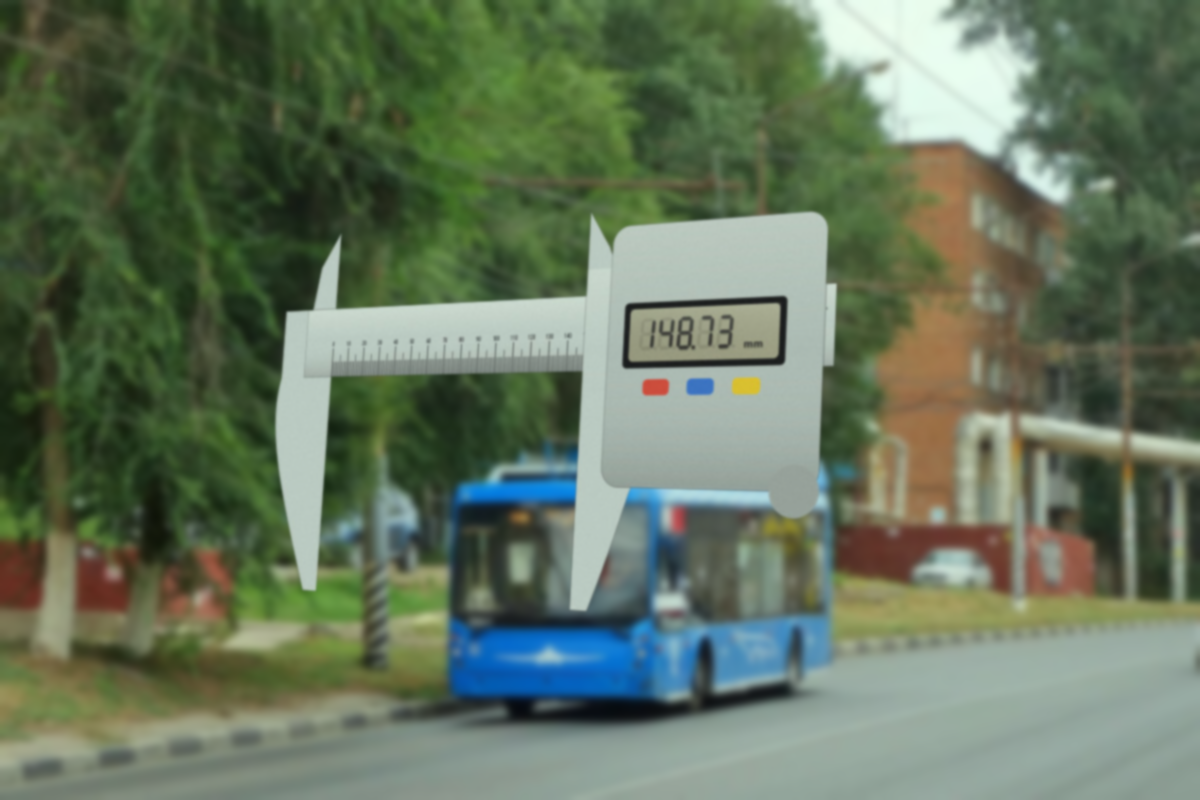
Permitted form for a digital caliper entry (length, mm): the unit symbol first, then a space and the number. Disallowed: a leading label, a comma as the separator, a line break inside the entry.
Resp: mm 148.73
